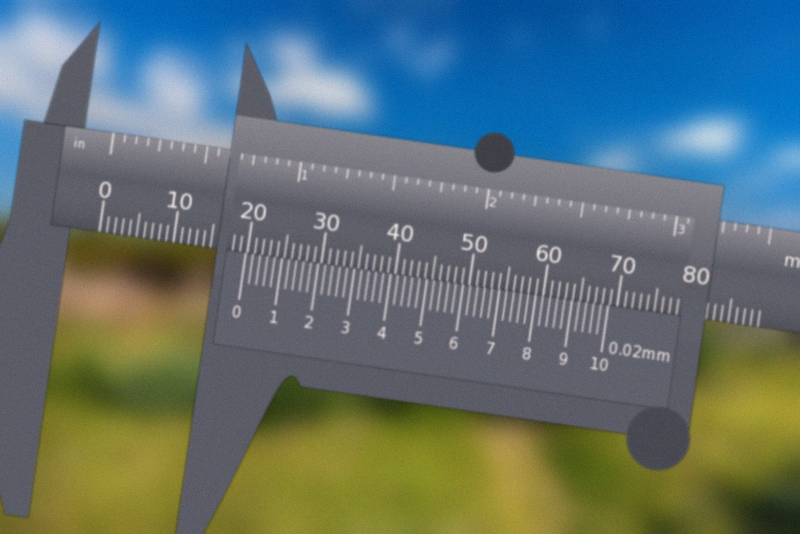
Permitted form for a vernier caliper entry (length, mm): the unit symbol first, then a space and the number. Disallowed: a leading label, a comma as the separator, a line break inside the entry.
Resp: mm 19.8
